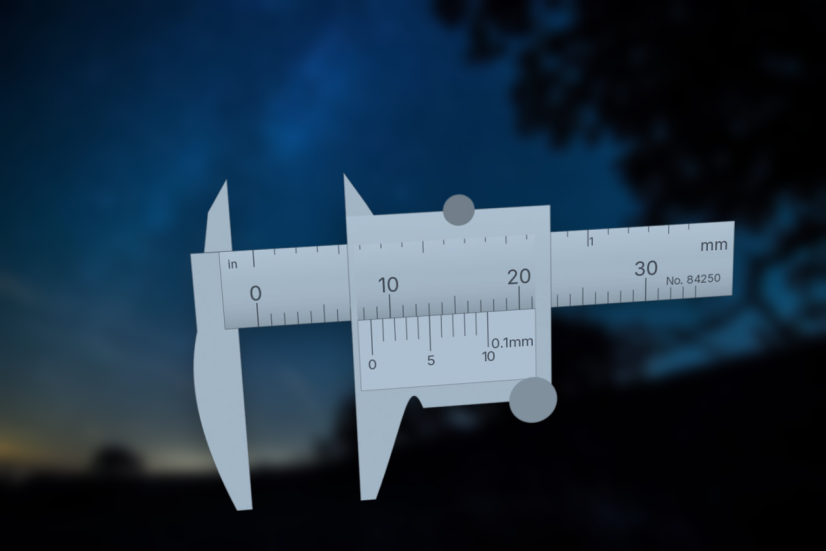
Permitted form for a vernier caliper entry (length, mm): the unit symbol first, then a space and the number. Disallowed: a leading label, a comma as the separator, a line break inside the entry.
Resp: mm 8.5
